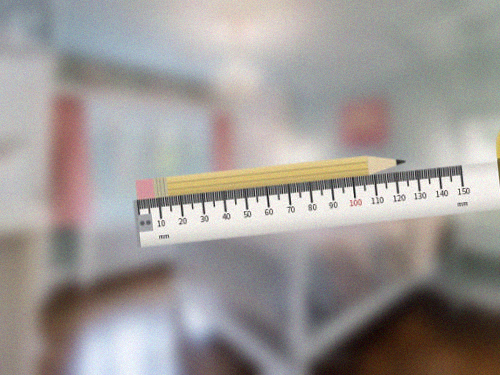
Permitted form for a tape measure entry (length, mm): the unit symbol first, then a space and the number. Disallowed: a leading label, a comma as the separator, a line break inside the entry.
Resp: mm 125
